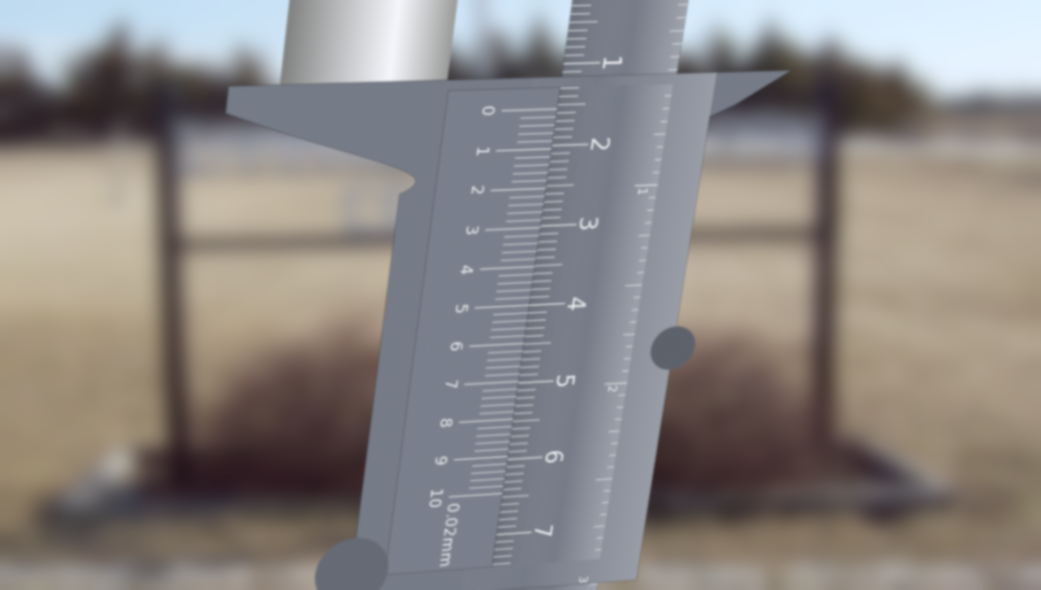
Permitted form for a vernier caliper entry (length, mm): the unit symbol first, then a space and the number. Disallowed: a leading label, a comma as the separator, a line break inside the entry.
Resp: mm 15.5
